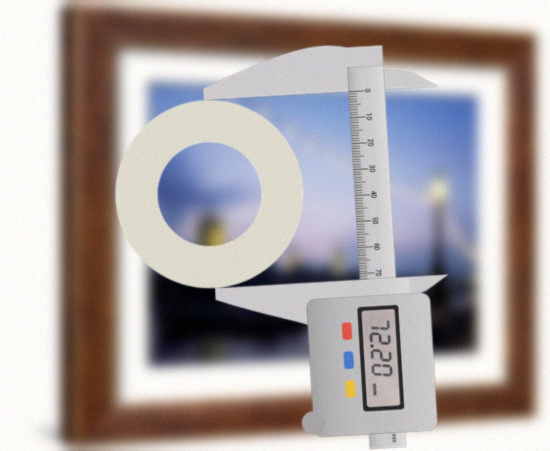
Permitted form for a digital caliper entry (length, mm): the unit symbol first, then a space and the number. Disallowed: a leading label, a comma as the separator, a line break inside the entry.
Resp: mm 72.20
